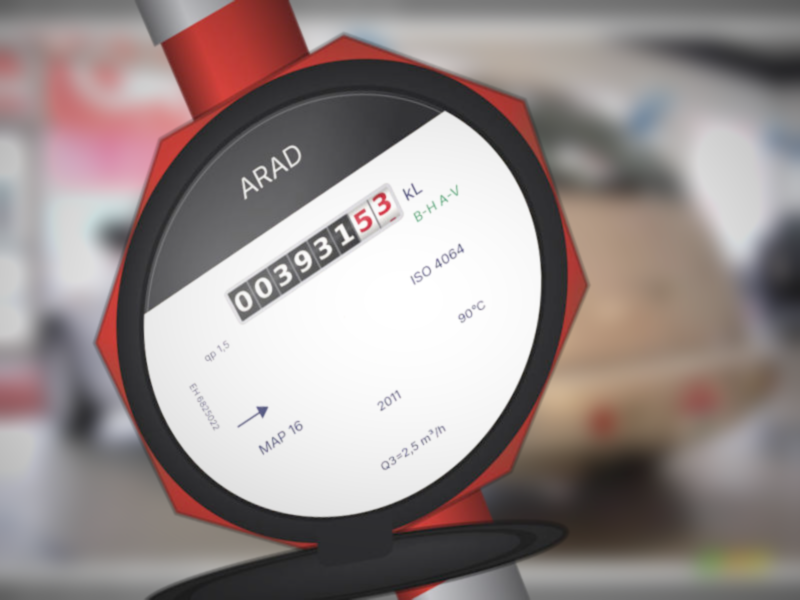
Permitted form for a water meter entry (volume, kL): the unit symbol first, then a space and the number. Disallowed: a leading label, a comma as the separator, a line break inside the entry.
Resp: kL 3931.53
